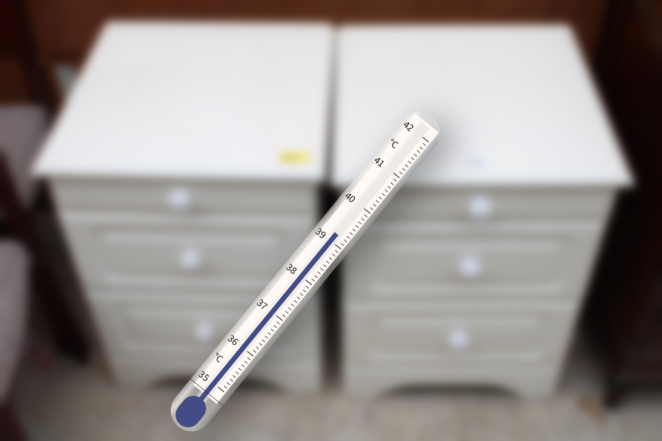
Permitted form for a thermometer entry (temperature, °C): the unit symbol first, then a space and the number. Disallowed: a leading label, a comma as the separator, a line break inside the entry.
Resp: °C 39.2
